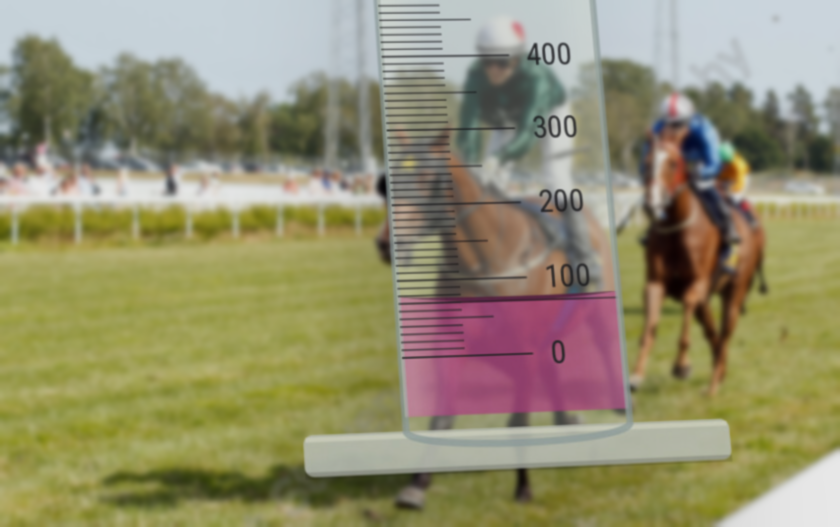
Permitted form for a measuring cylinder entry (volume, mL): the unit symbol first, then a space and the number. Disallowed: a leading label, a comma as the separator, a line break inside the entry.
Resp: mL 70
